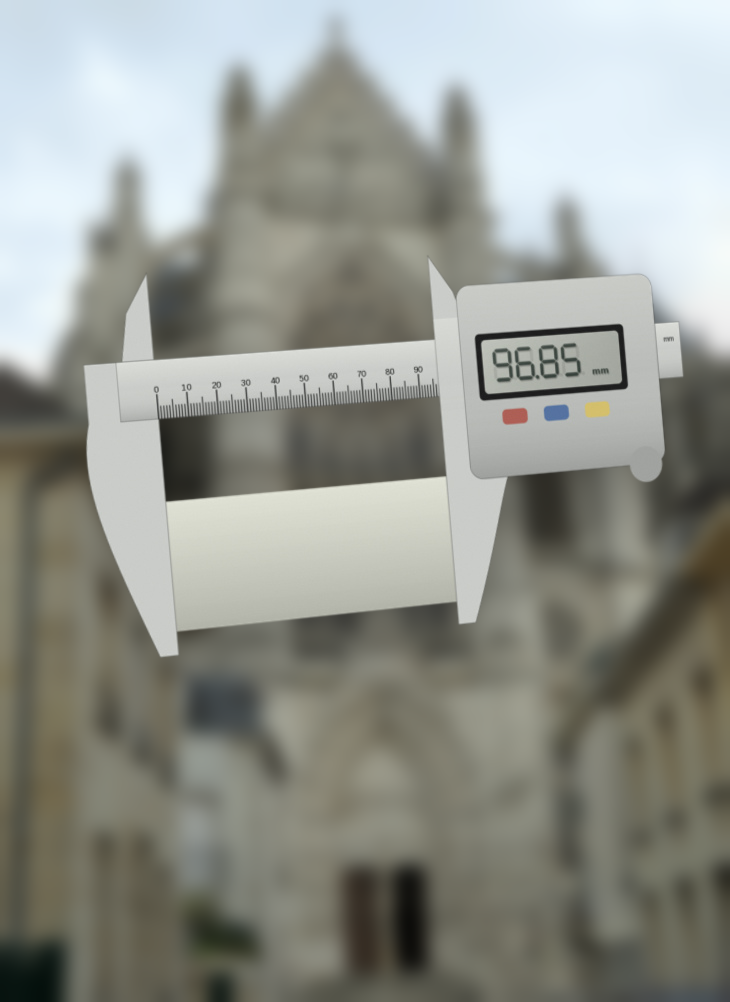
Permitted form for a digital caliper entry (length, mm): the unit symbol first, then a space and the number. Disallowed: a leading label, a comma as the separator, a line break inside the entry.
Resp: mm 96.85
